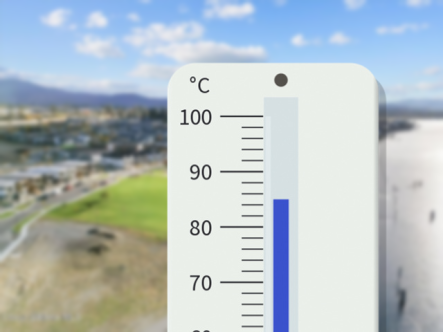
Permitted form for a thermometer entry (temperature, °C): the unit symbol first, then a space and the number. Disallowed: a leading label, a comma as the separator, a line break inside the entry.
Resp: °C 85
